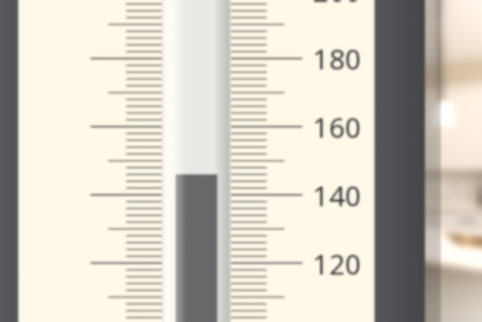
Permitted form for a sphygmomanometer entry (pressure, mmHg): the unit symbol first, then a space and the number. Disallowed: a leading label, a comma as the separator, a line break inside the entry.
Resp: mmHg 146
